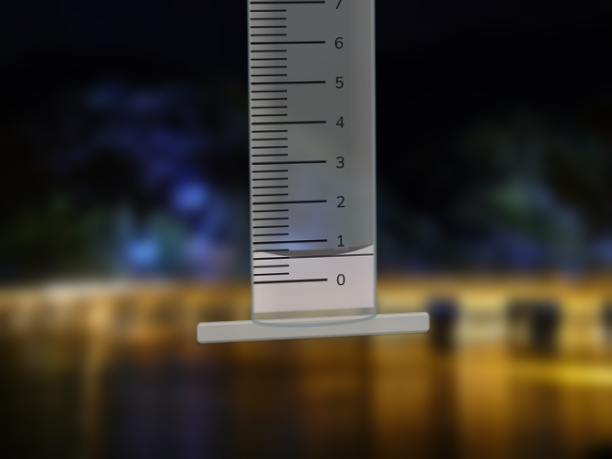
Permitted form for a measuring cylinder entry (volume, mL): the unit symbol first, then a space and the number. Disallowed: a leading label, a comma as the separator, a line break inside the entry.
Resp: mL 0.6
